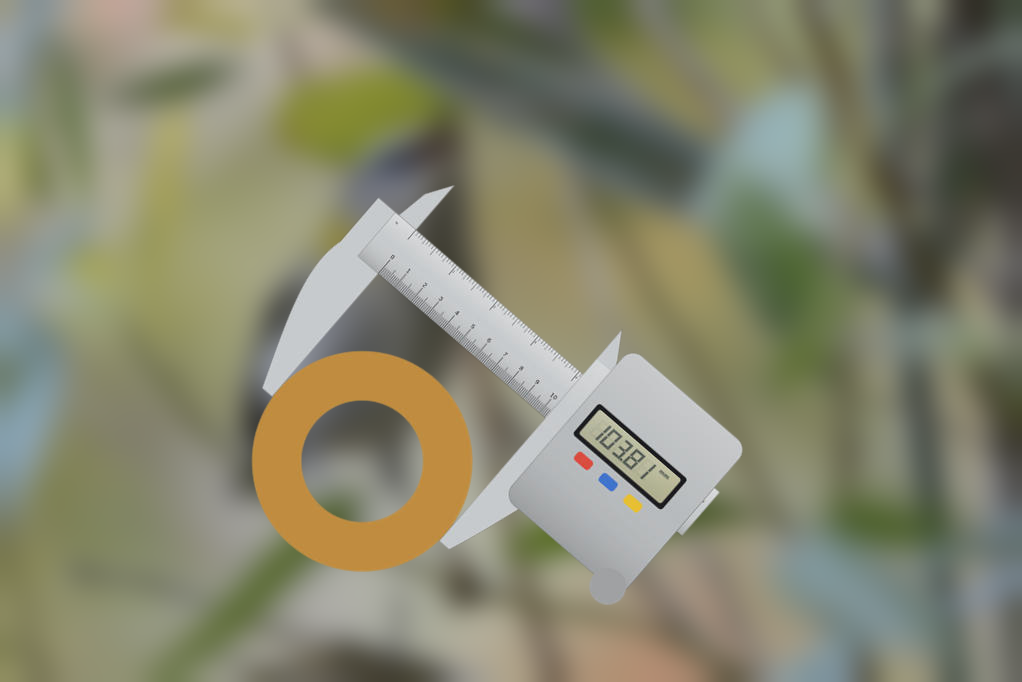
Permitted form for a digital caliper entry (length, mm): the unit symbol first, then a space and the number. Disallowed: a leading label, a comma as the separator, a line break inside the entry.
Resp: mm 103.81
